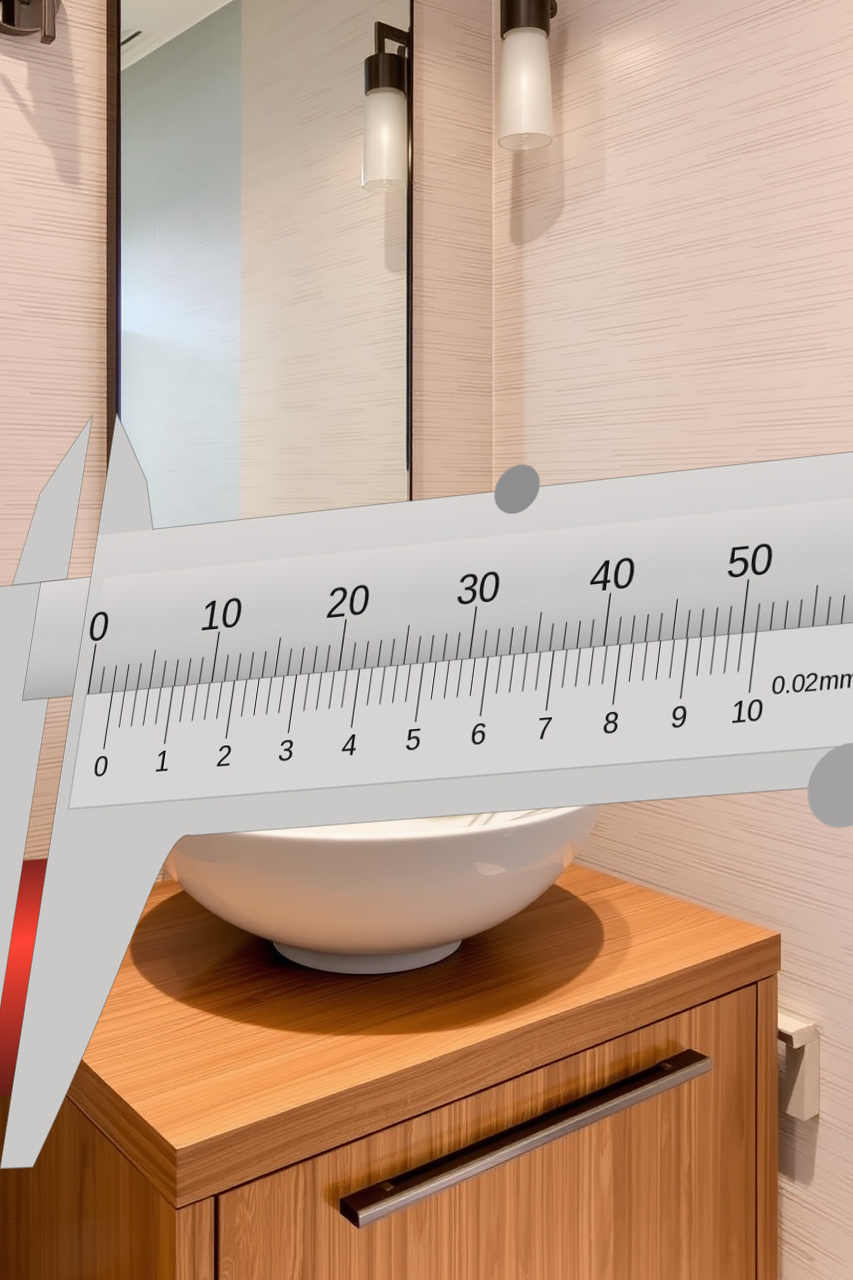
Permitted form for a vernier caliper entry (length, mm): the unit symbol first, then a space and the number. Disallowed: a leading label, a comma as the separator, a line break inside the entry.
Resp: mm 2.0
